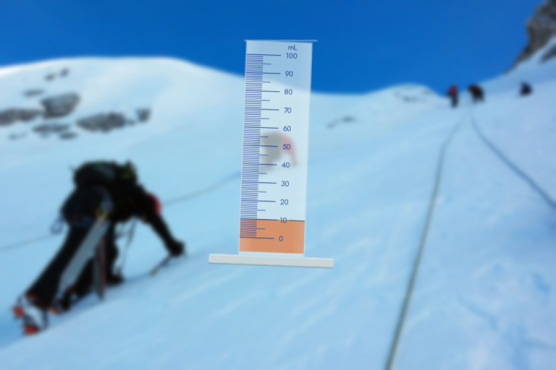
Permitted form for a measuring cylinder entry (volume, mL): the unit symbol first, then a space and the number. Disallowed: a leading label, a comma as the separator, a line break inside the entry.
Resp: mL 10
